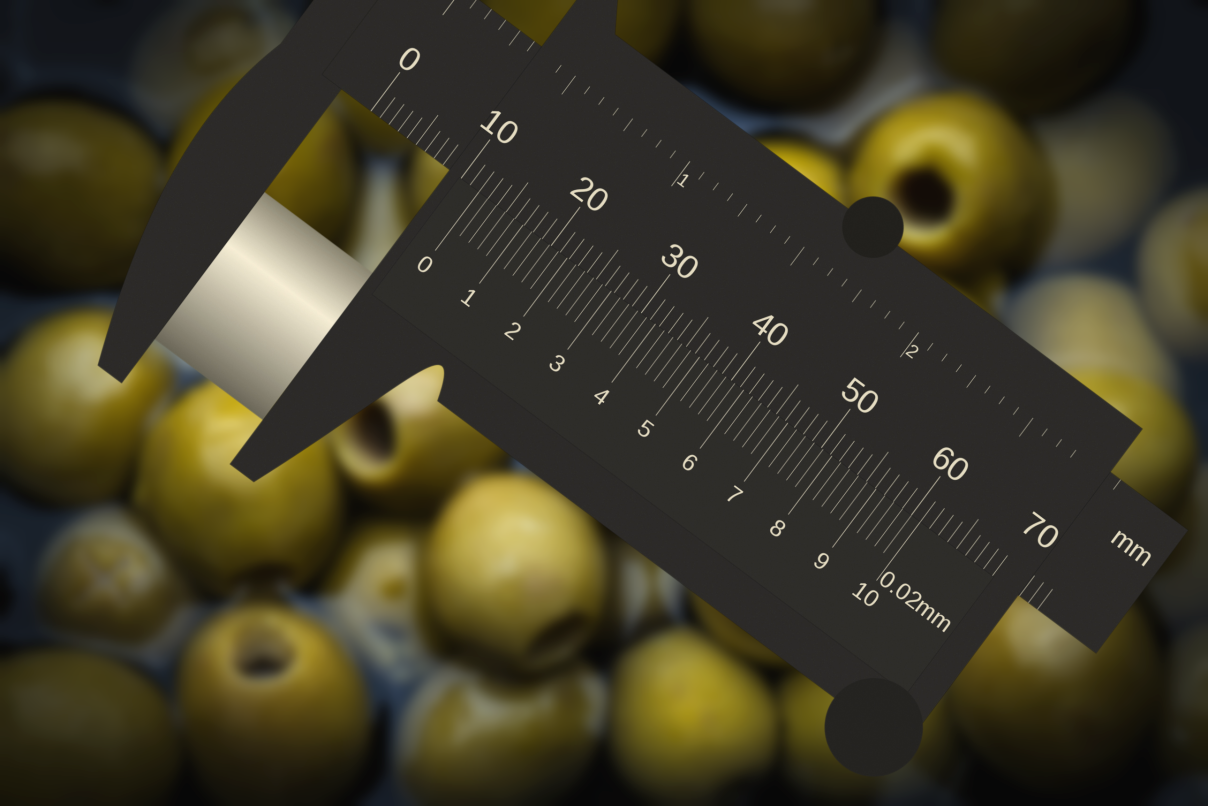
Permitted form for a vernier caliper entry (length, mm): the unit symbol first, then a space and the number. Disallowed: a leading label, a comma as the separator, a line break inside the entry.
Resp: mm 12.0
